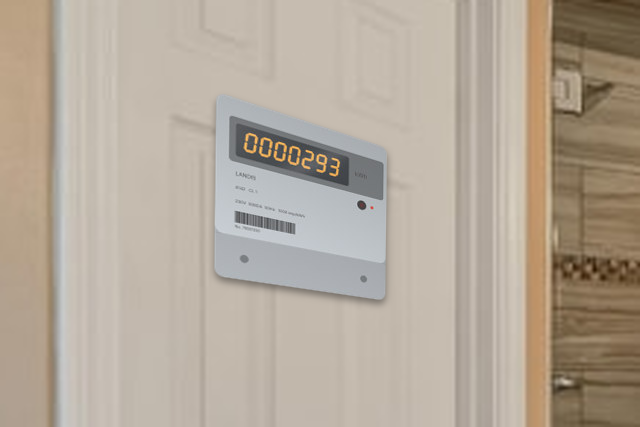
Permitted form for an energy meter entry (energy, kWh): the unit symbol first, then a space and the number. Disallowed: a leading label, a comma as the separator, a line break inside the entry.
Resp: kWh 293
